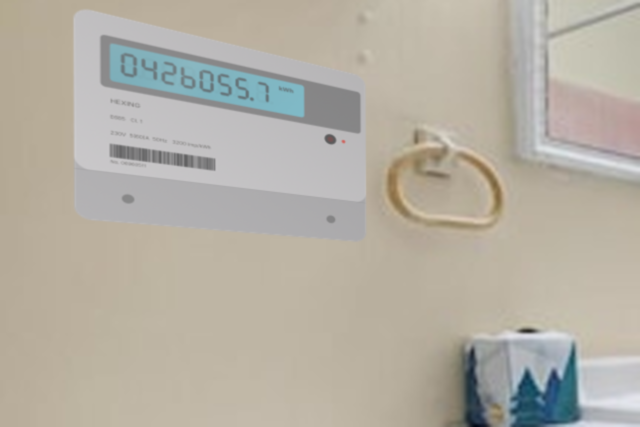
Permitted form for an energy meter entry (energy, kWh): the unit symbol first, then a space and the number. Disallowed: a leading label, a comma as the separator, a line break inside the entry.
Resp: kWh 426055.7
